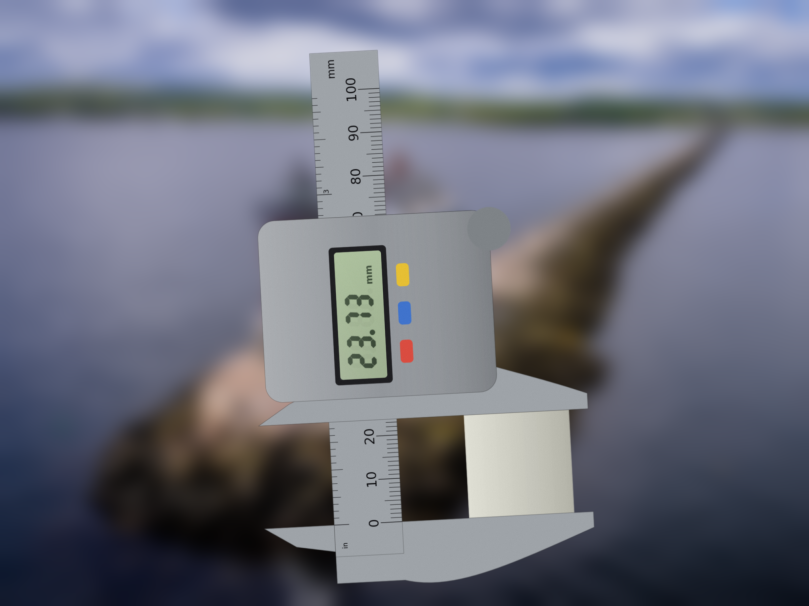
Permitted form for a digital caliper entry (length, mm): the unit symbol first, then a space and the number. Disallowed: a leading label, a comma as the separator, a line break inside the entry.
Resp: mm 23.73
